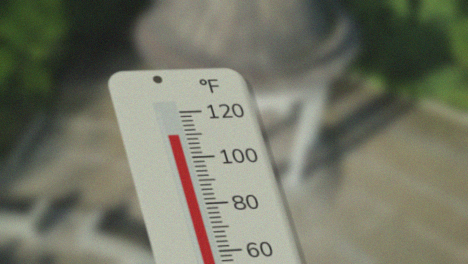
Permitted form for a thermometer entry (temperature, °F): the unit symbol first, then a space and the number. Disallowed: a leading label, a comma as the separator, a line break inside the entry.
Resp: °F 110
